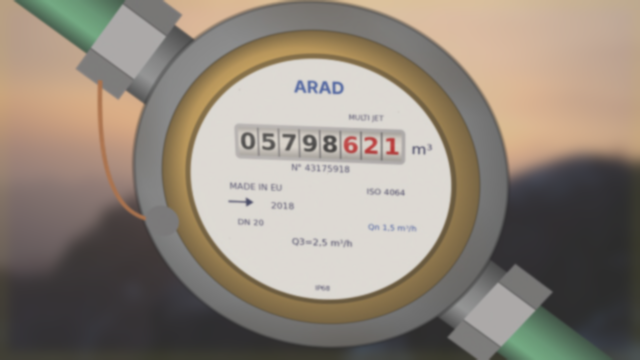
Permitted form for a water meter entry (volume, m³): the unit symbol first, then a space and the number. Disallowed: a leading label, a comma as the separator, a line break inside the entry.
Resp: m³ 5798.621
